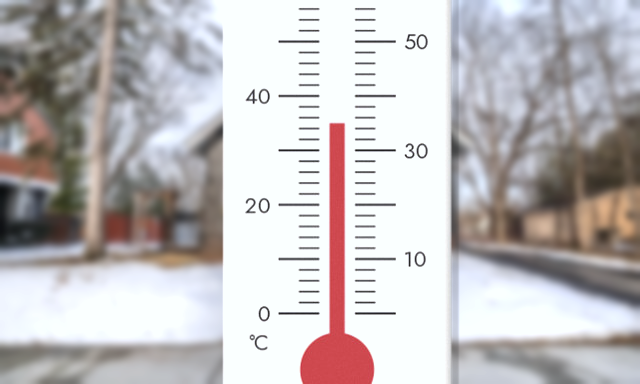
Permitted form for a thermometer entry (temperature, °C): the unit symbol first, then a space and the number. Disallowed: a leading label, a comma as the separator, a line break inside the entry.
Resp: °C 35
